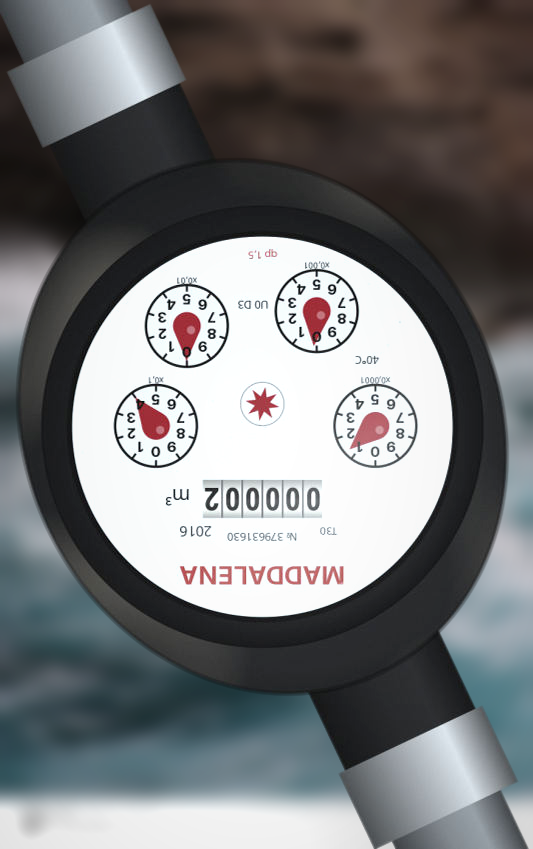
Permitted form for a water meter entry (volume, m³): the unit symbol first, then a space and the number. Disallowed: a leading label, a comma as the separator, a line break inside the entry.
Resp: m³ 2.4001
